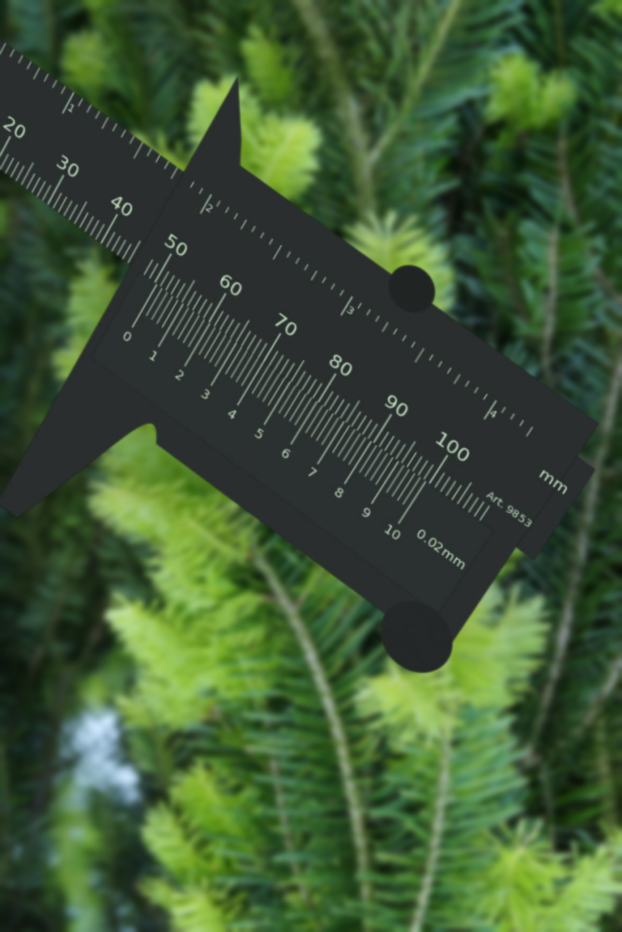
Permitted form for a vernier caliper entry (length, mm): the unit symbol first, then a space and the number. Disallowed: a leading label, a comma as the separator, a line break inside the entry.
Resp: mm 50.4
